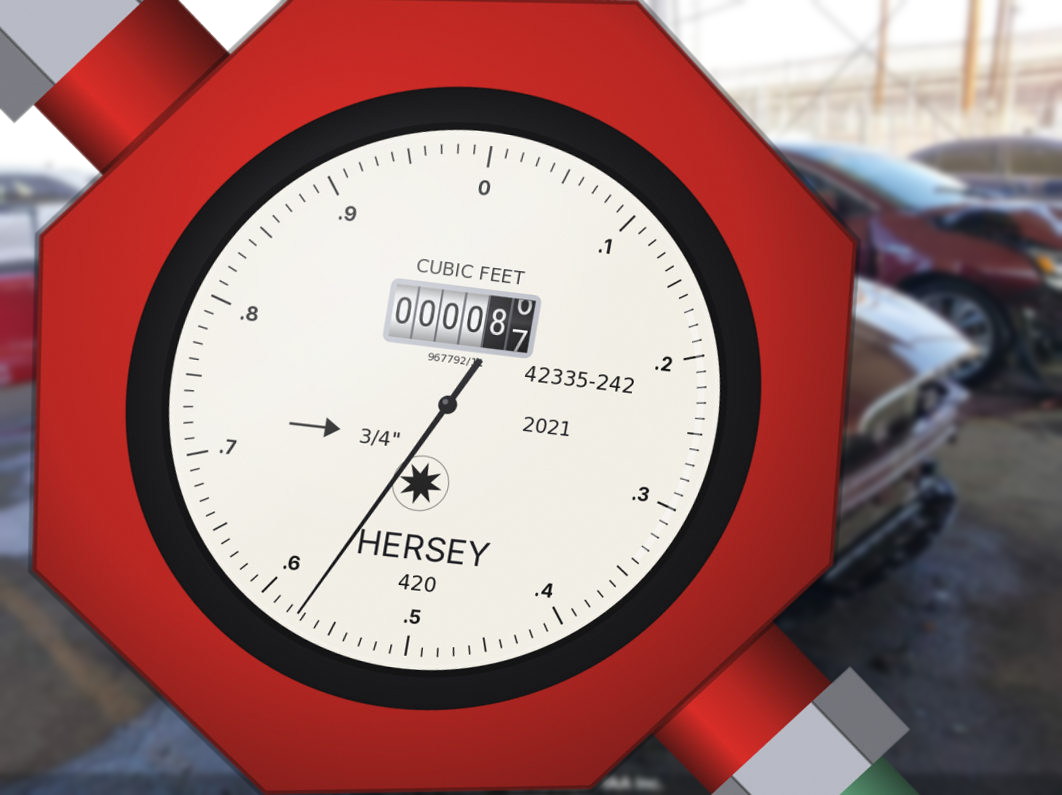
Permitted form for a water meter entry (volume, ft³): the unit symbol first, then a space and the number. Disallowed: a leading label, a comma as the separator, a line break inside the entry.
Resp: ft³ 86.57
